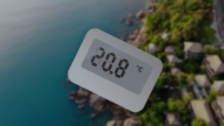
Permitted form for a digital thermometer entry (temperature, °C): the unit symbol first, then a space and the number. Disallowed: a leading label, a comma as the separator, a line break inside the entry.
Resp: °C 20.8
